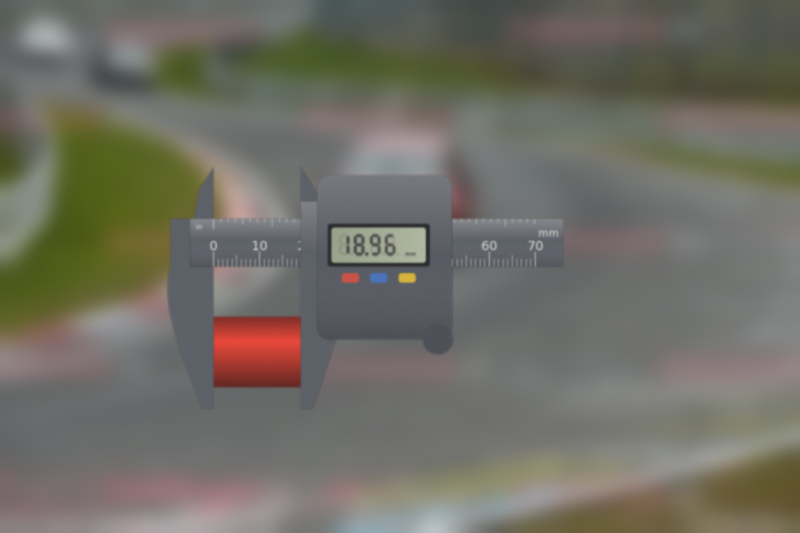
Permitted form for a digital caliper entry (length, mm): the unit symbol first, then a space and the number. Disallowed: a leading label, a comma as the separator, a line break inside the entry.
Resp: mm 18.96
